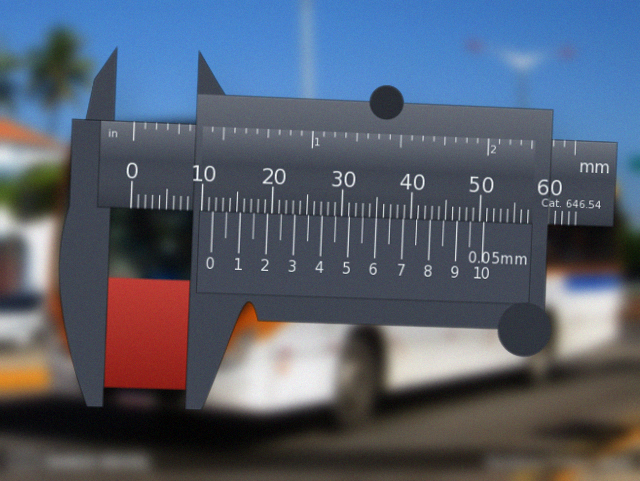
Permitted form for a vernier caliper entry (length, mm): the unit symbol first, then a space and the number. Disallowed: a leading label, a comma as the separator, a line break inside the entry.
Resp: mm 11.6
